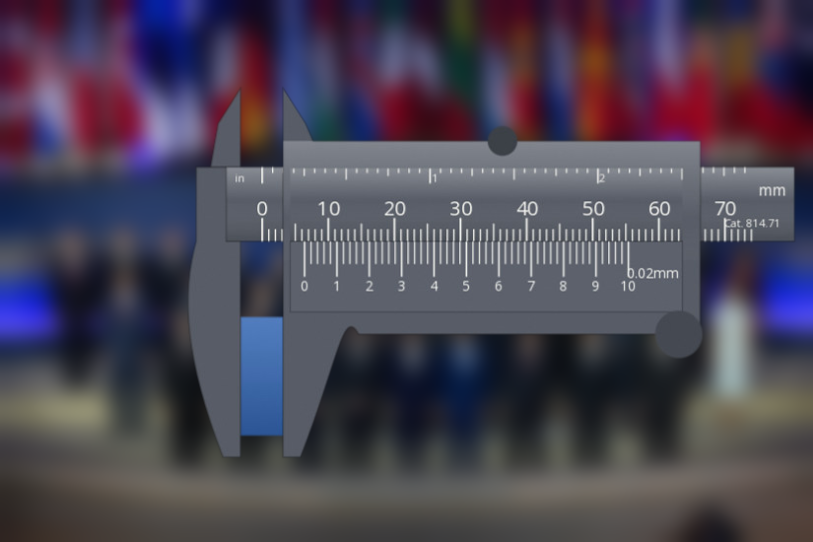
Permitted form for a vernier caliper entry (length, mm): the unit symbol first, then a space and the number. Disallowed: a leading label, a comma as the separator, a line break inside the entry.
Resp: mm 6.4
